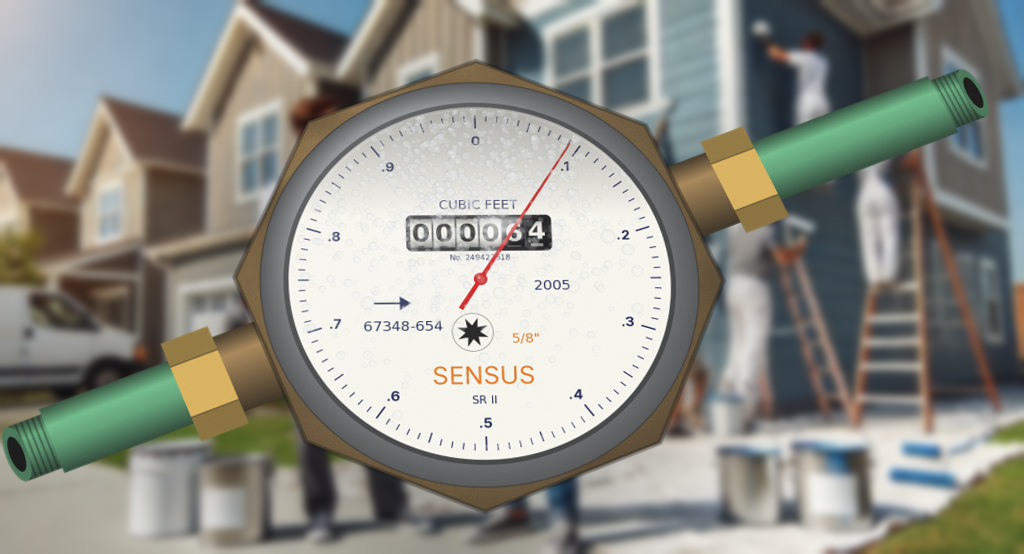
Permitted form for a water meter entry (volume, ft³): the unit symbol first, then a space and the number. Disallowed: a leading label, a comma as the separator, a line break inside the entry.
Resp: ft³ 64.09
